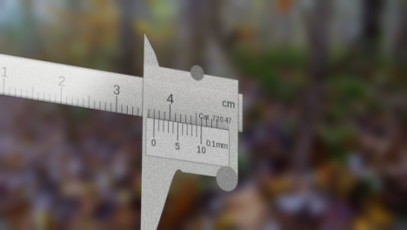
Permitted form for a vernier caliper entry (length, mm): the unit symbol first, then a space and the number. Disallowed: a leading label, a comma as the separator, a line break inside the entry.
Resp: mm 37.0
